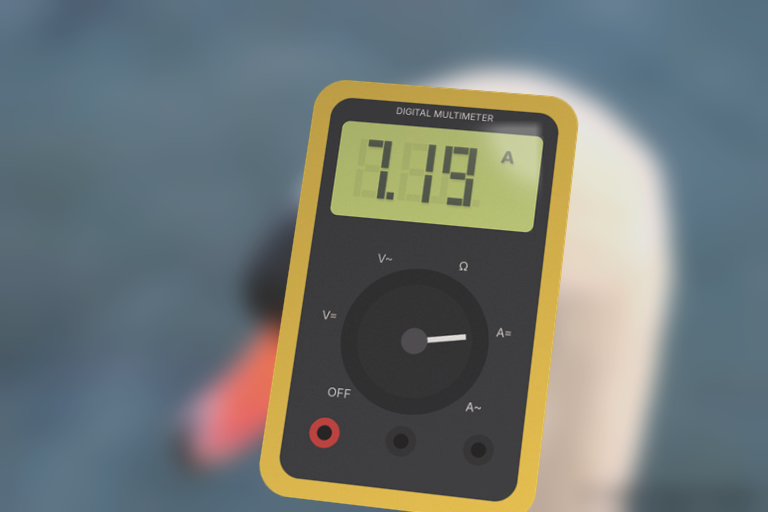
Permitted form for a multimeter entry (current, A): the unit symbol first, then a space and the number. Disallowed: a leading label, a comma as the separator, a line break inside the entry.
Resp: A 7.19
